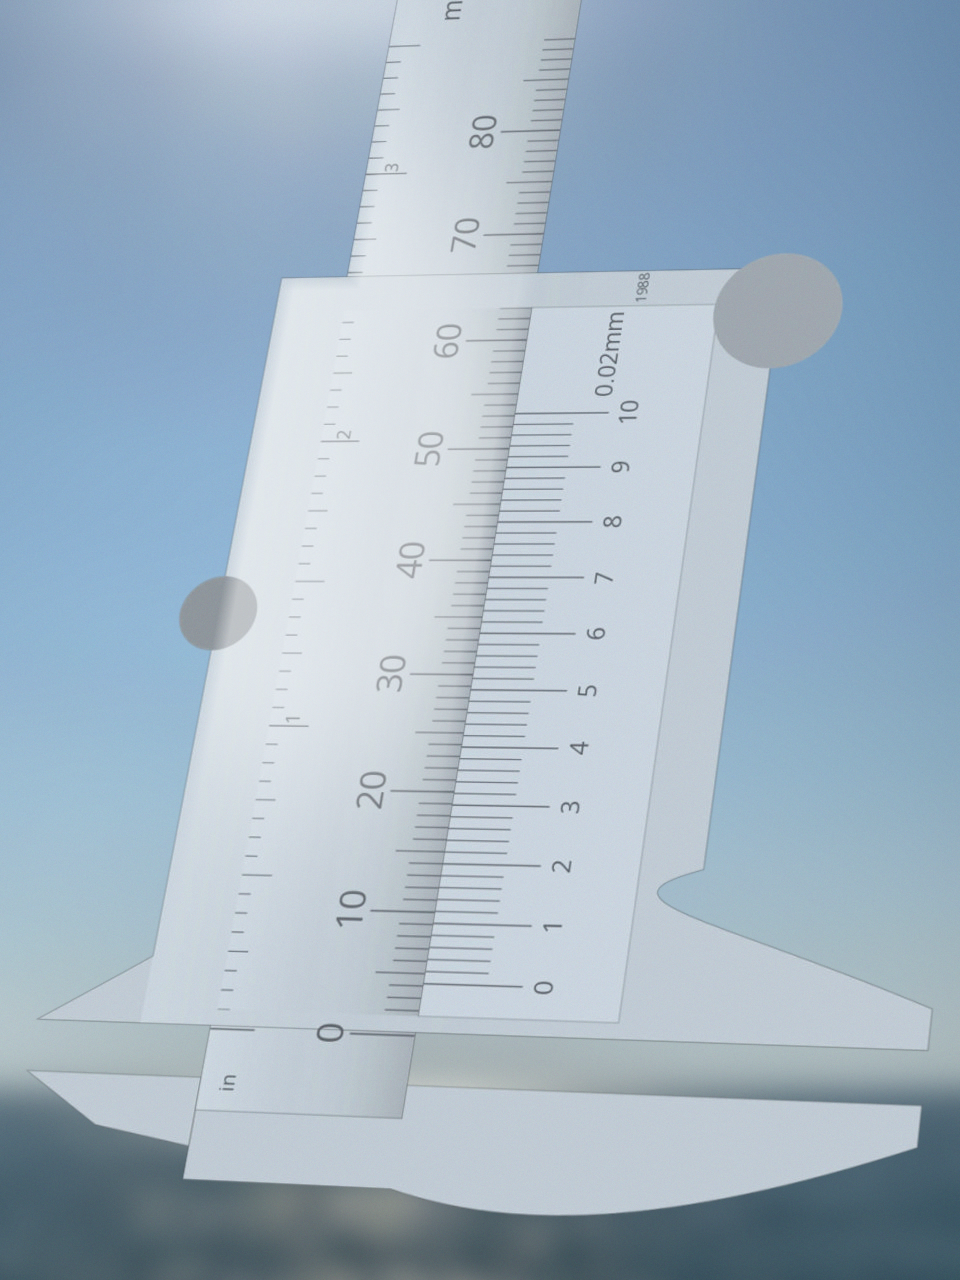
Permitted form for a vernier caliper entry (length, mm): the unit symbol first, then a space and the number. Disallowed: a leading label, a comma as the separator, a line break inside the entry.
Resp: mm 4.2
